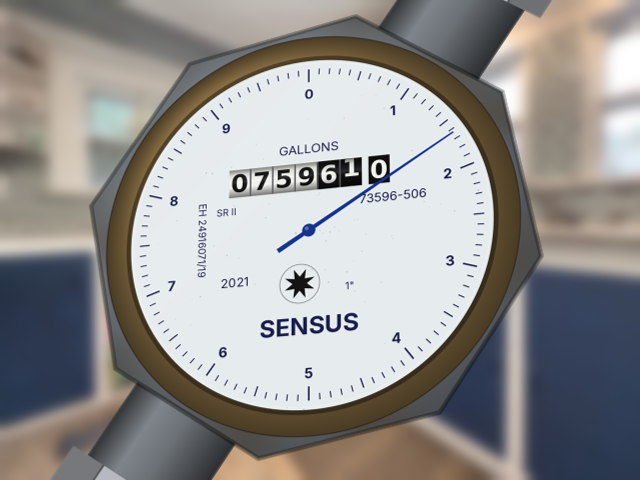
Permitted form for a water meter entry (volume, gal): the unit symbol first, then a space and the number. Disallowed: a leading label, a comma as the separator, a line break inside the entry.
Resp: gal 759611.6
